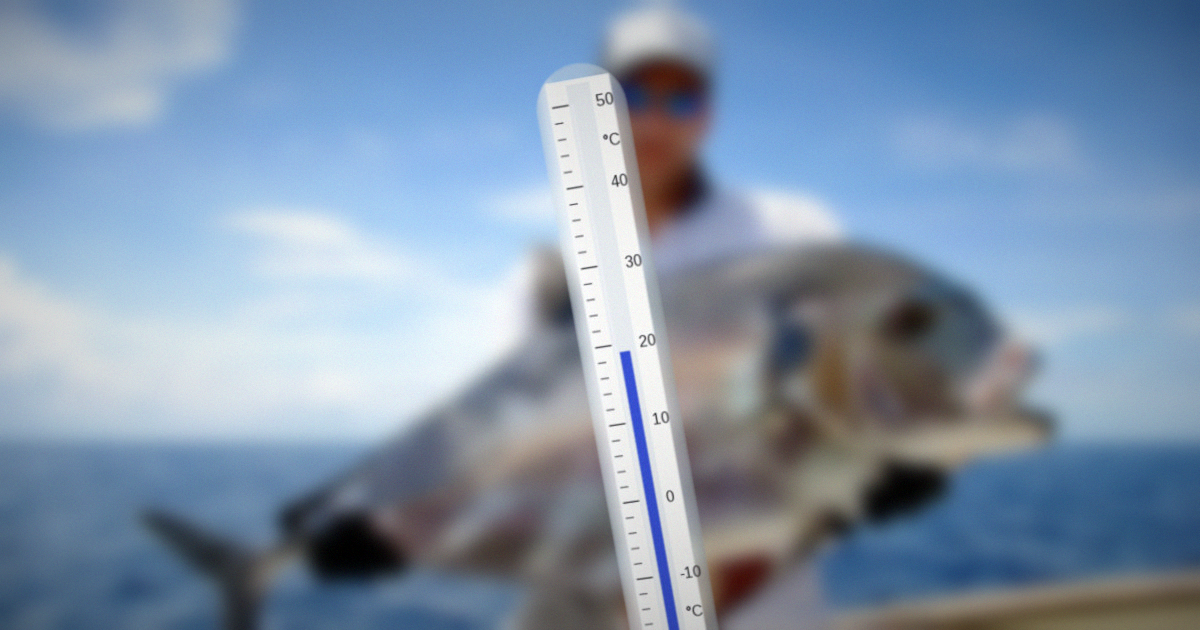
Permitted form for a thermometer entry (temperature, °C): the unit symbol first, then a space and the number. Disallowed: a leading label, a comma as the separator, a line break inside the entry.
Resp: °C 19
